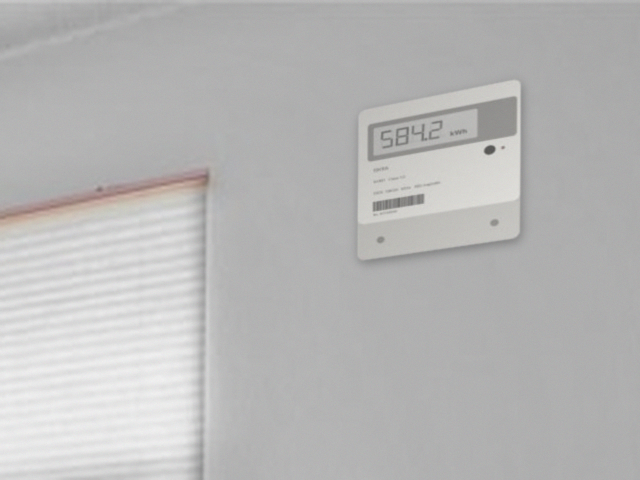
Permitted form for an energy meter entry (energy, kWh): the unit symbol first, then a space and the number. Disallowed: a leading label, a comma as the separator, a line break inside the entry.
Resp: kWh 584.2
